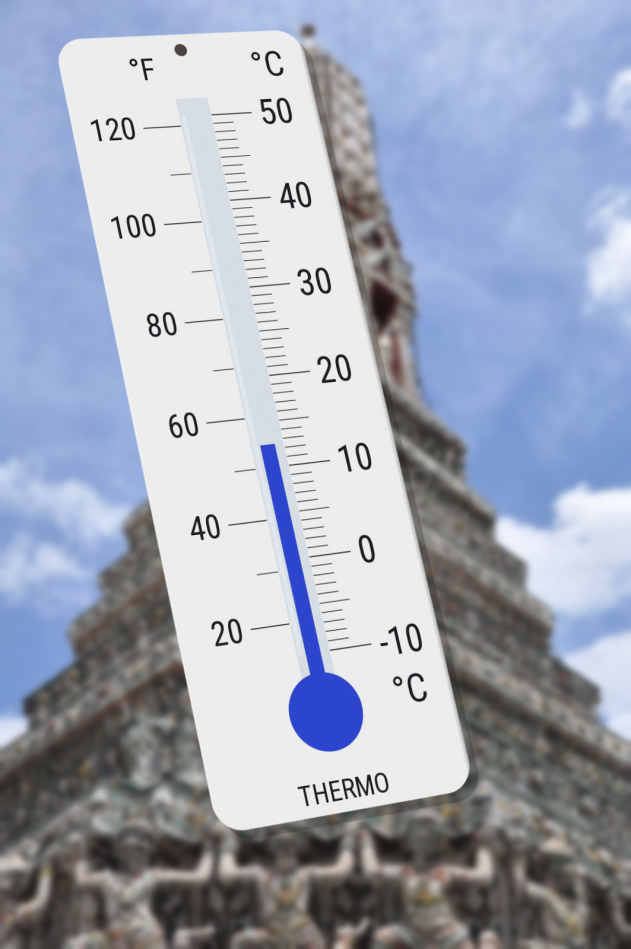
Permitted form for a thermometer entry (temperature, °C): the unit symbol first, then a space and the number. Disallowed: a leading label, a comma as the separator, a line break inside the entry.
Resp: °C 12.5
